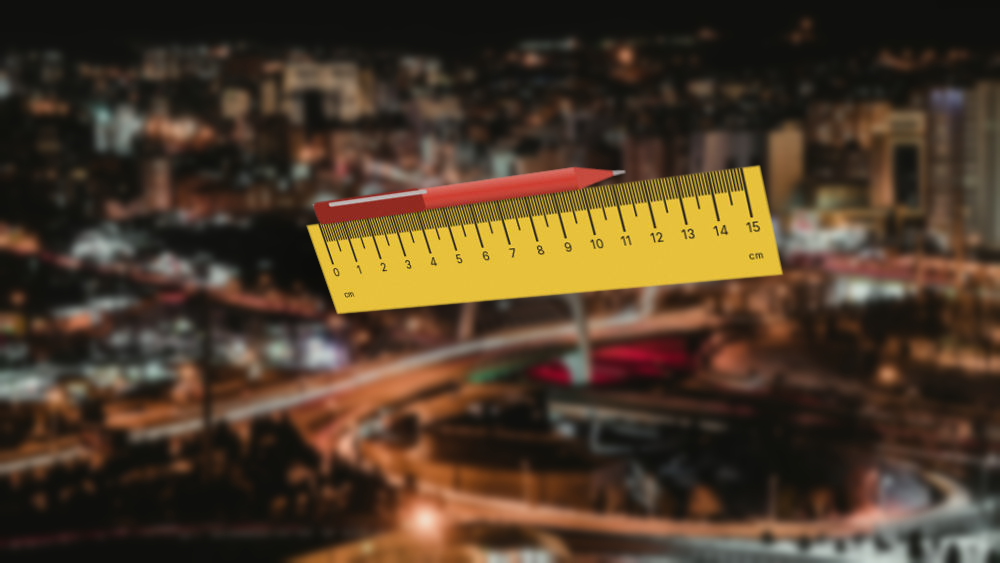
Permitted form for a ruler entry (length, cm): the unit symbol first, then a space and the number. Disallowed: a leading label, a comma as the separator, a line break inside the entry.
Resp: cm 11.5
